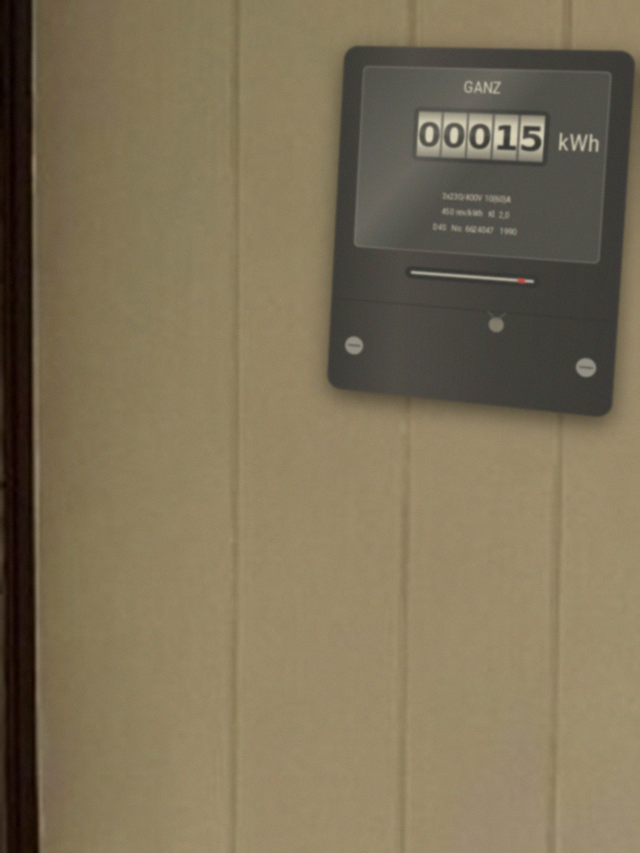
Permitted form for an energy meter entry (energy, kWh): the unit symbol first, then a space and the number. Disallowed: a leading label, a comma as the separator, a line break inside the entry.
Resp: kWh 15
